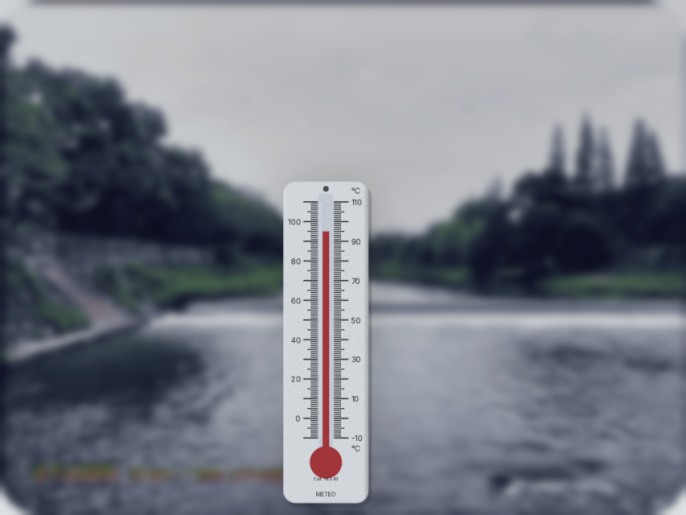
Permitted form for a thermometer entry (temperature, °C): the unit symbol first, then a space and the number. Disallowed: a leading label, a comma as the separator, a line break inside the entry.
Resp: °C 95
